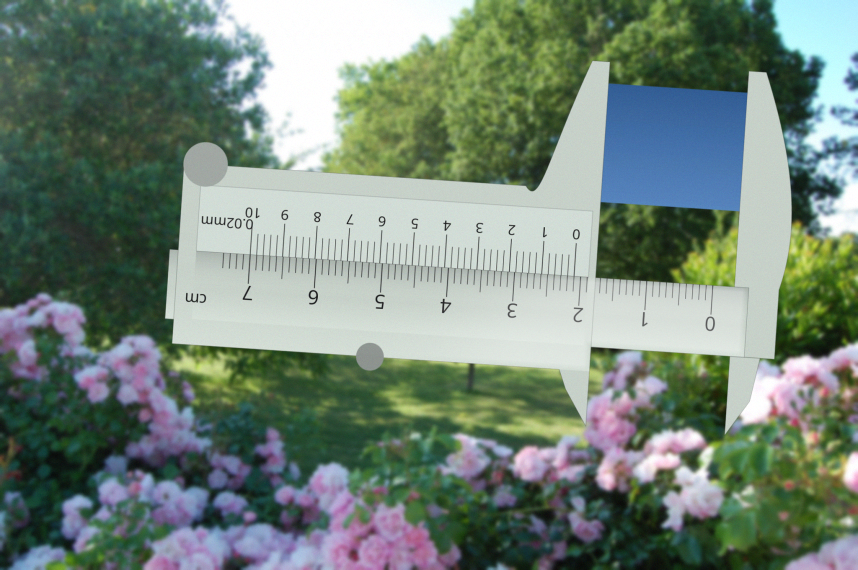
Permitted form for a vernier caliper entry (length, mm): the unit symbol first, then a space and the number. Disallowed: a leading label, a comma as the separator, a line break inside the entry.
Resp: mm 21.0
